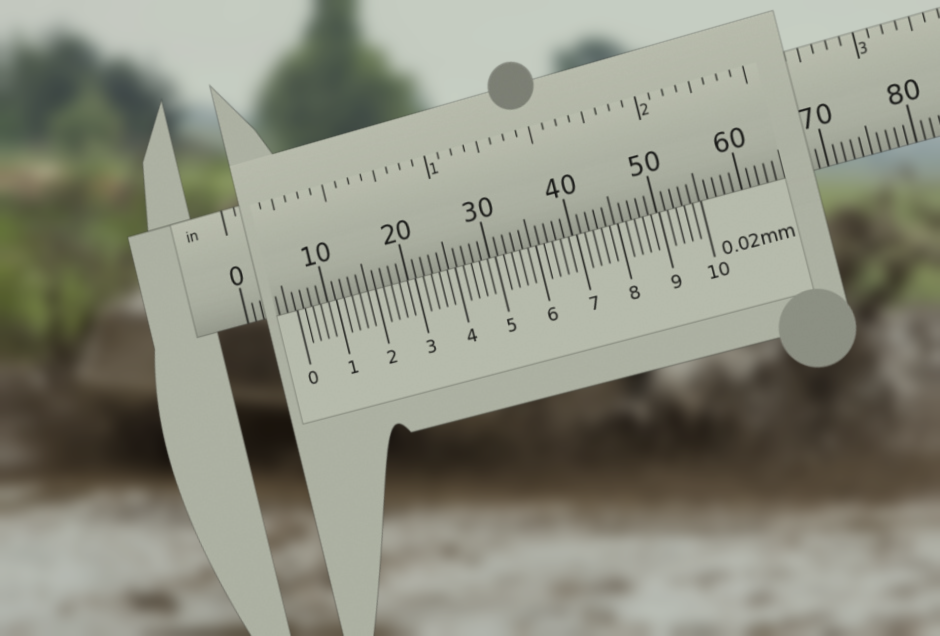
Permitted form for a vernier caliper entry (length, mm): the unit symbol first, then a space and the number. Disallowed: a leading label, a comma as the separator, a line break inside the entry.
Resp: mm 6.2
